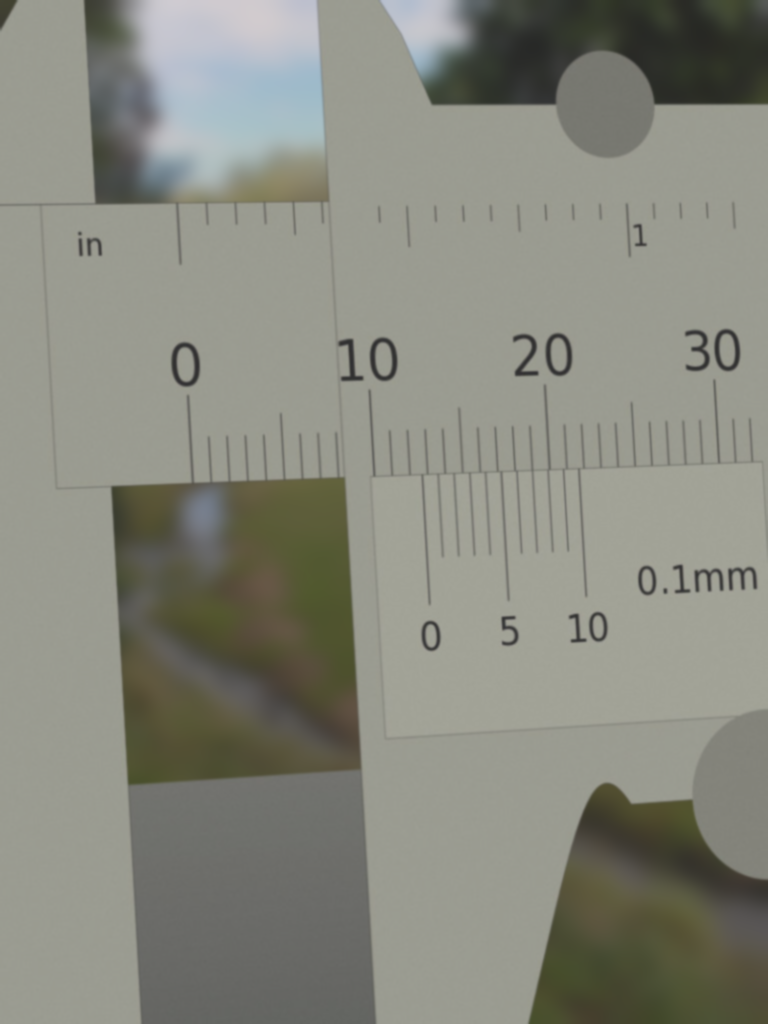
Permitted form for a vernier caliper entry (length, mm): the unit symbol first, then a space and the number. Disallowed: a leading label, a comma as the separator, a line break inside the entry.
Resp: mm 12.7
